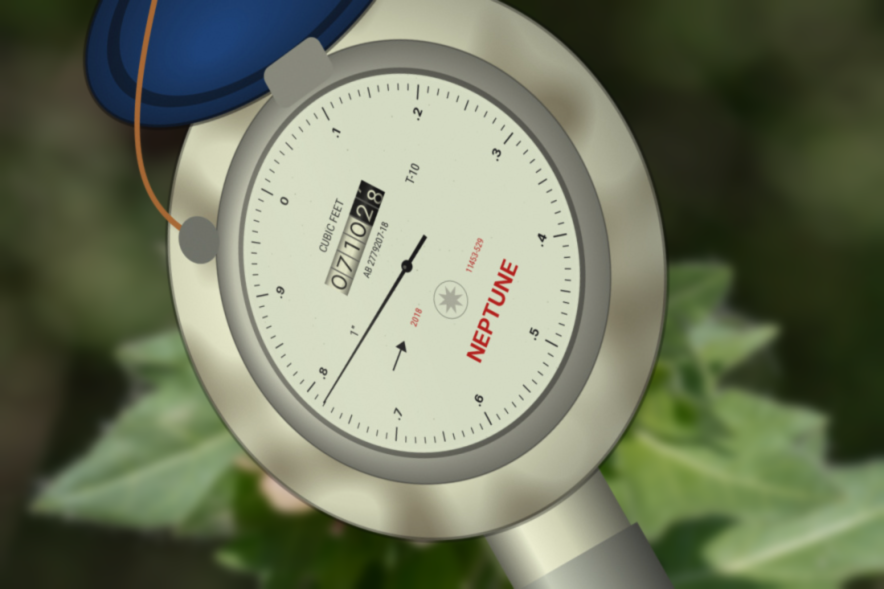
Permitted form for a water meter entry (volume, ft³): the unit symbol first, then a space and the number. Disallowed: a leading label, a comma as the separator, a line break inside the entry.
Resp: ft³ 71027.78
